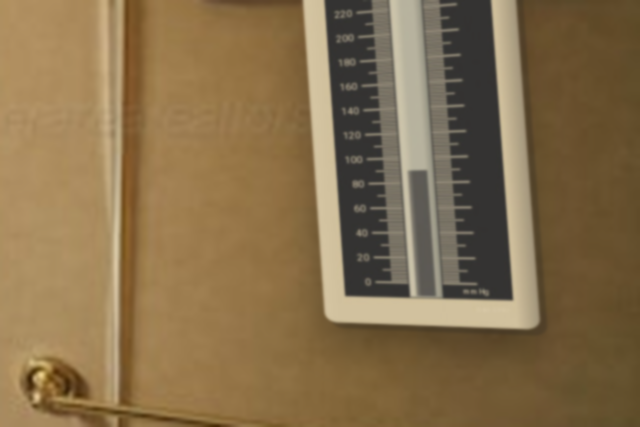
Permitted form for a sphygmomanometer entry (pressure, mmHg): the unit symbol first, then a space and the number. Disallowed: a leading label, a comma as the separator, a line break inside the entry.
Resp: mmHg 90
